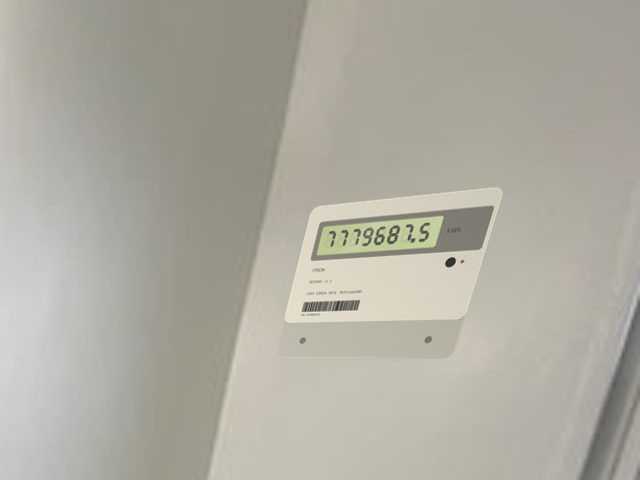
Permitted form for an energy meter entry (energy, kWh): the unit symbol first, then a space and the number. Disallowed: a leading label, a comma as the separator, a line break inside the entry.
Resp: kWh 7779687.5
